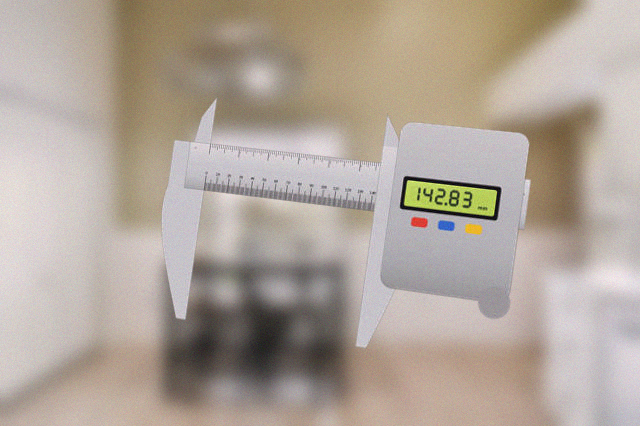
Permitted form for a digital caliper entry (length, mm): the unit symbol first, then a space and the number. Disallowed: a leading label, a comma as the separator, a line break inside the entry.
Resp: mm 142.83
